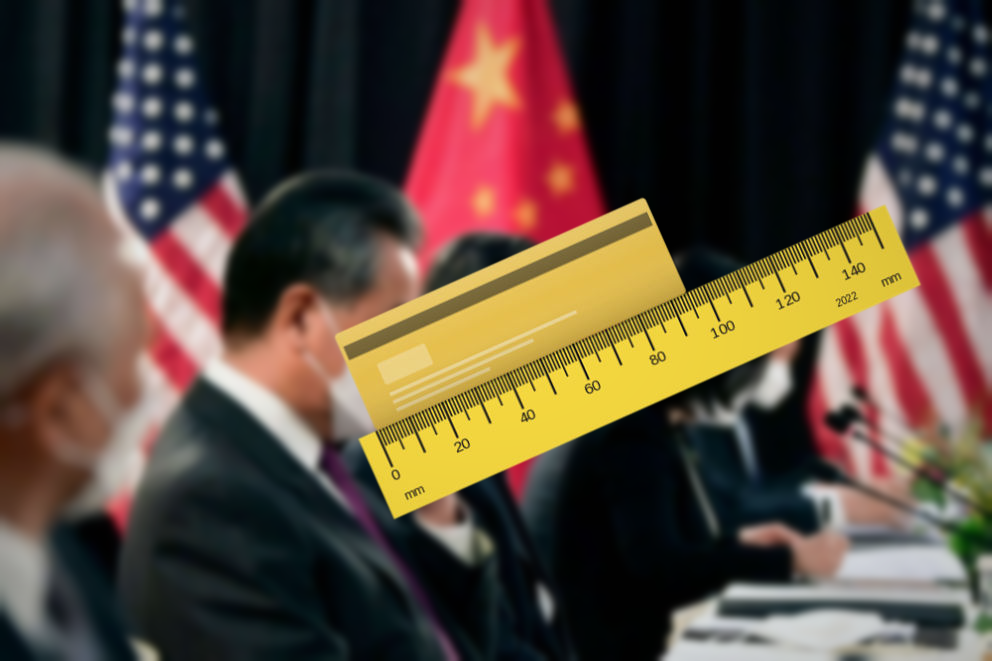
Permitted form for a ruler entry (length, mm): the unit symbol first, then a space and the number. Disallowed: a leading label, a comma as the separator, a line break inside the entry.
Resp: mm 95
